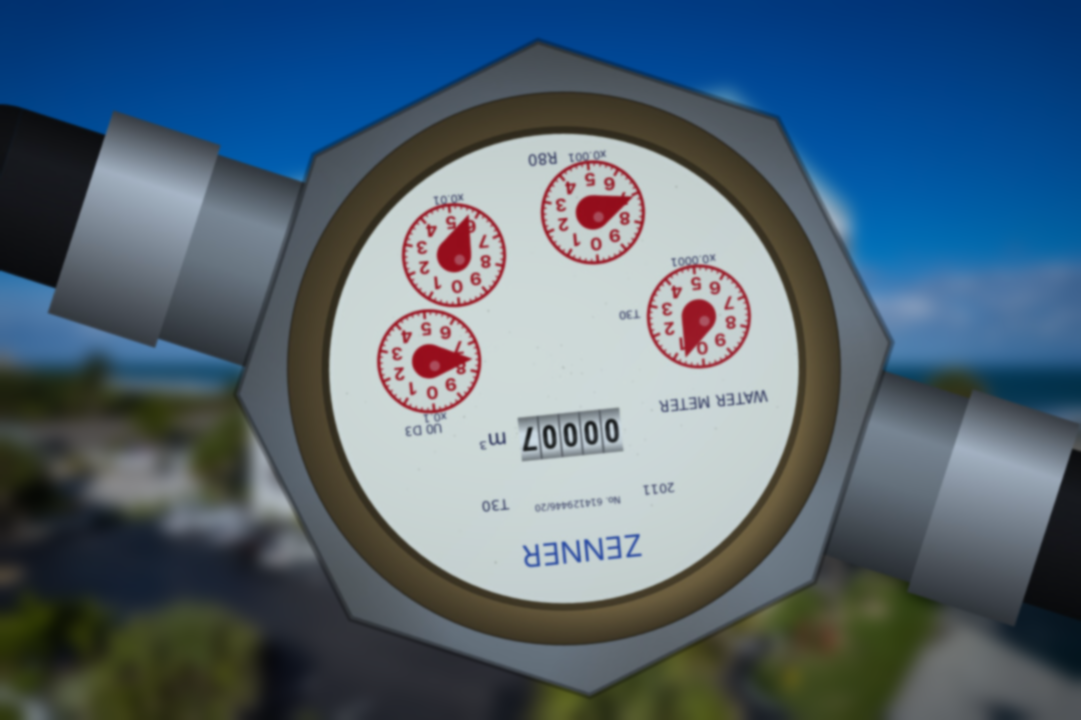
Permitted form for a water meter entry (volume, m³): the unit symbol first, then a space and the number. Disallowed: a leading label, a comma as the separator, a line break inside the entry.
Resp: m³ 7.7570
